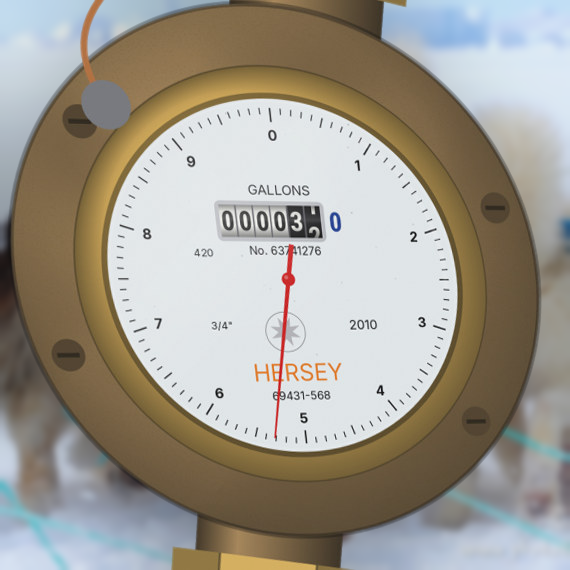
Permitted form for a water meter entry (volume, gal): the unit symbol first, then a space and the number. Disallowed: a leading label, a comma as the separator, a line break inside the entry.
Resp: gal 315.3
